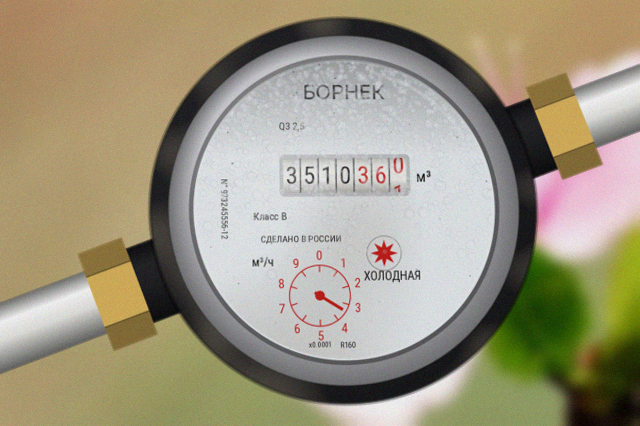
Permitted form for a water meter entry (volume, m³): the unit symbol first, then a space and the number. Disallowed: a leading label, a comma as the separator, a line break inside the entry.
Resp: m³ 3510.3603
